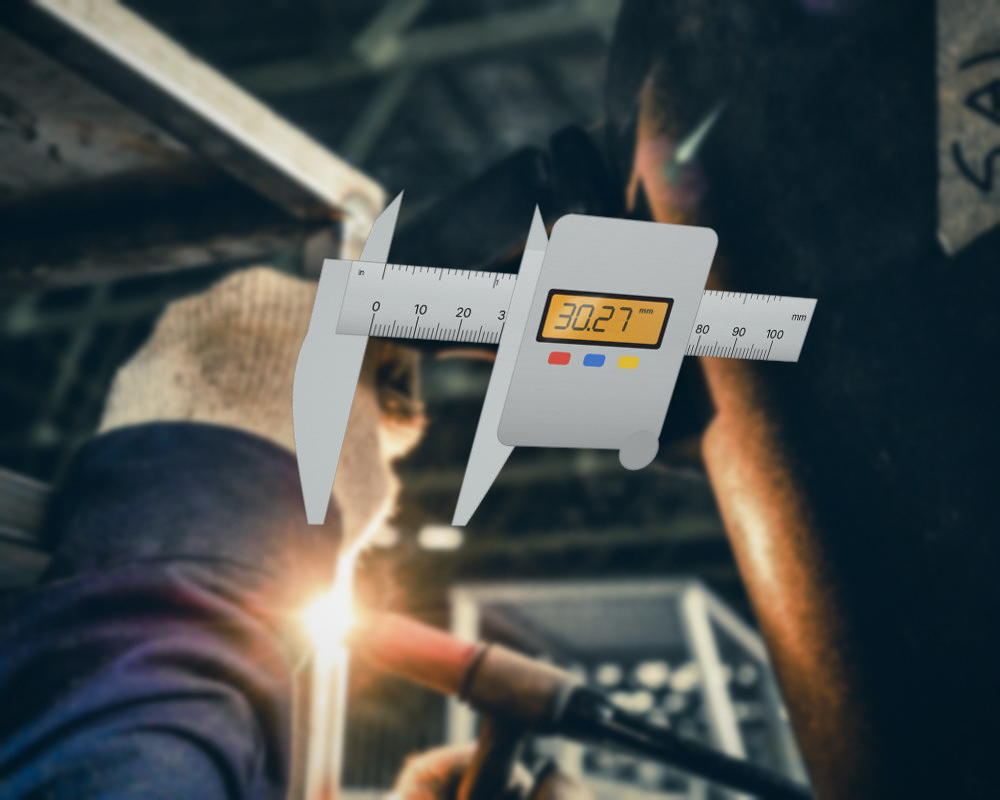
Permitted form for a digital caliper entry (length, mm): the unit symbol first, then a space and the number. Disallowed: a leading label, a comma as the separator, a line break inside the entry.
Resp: mm 30.27
